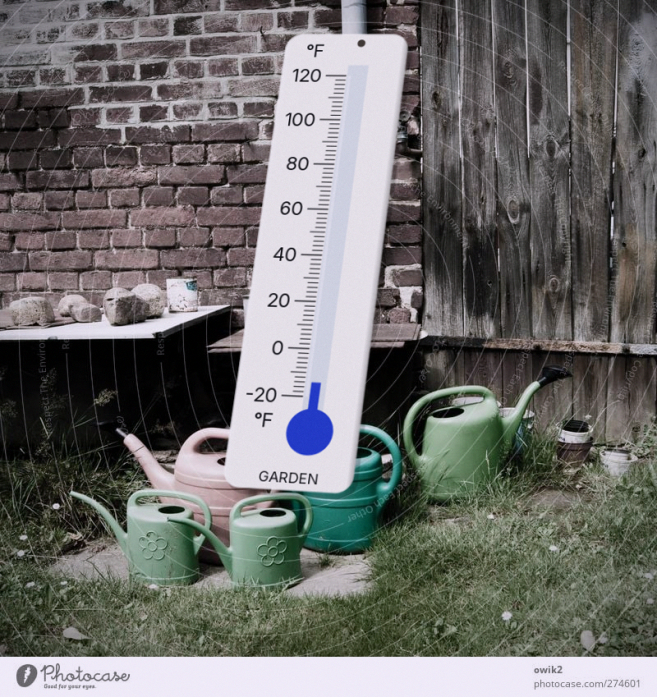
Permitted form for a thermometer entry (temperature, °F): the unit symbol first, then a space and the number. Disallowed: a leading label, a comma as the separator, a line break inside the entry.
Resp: °F -14
